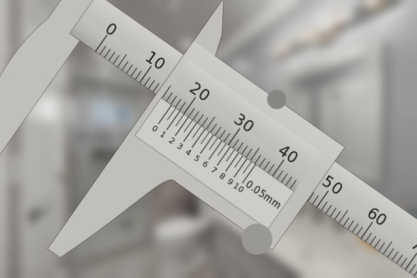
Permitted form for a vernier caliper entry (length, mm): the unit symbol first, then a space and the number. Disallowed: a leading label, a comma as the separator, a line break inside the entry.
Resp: mm 17.2
